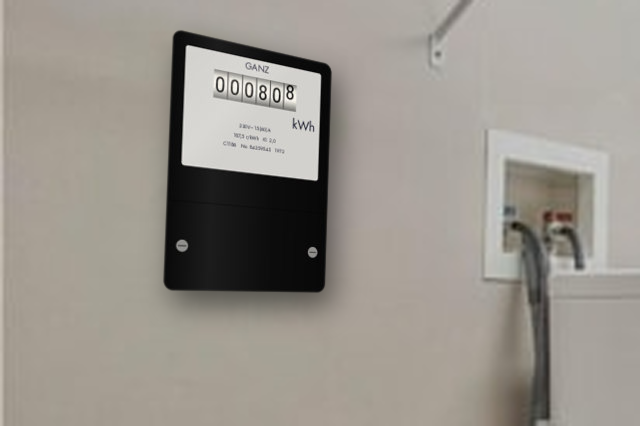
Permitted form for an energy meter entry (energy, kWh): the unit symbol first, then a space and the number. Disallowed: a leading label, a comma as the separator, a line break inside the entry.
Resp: kWh 808
